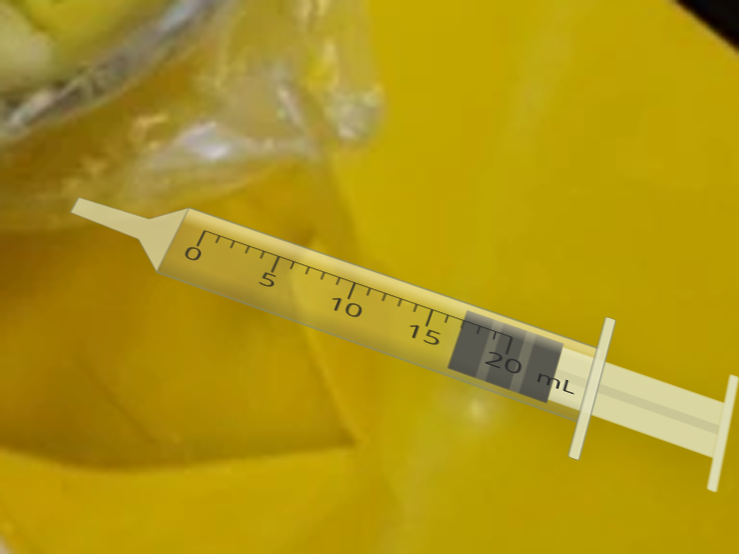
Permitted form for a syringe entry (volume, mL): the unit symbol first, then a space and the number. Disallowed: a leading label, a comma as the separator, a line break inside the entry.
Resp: mL 17
